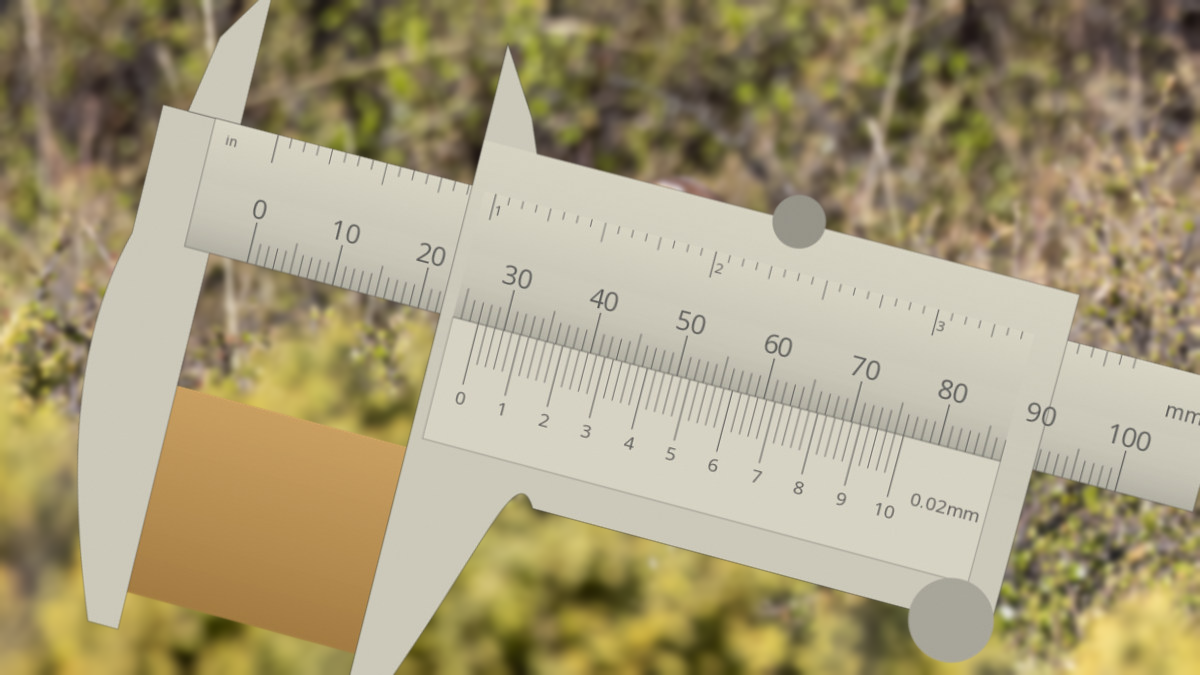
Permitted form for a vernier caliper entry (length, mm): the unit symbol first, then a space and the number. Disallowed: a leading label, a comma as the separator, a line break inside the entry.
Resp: mm 27.0
